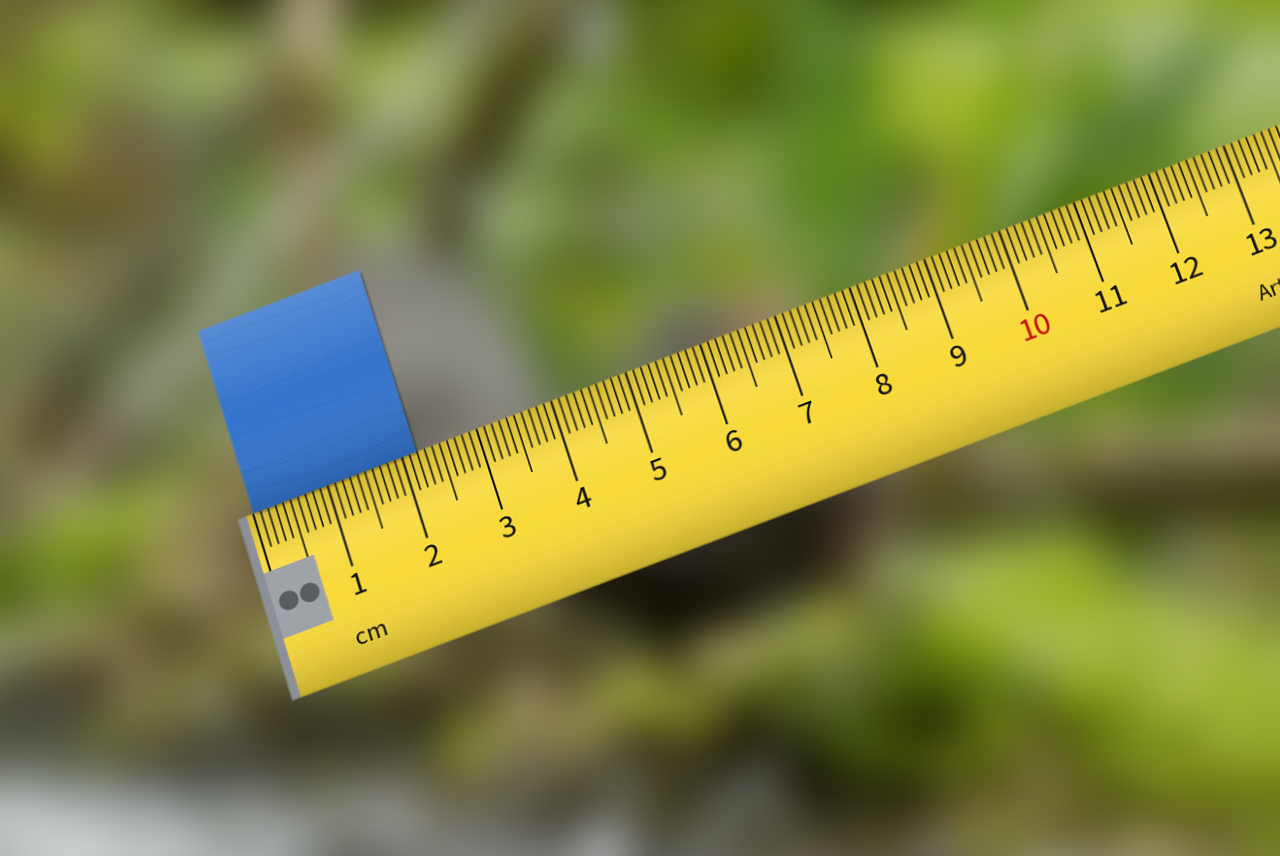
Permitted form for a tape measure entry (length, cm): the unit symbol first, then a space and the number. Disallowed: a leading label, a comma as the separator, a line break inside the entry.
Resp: cm 2.2
